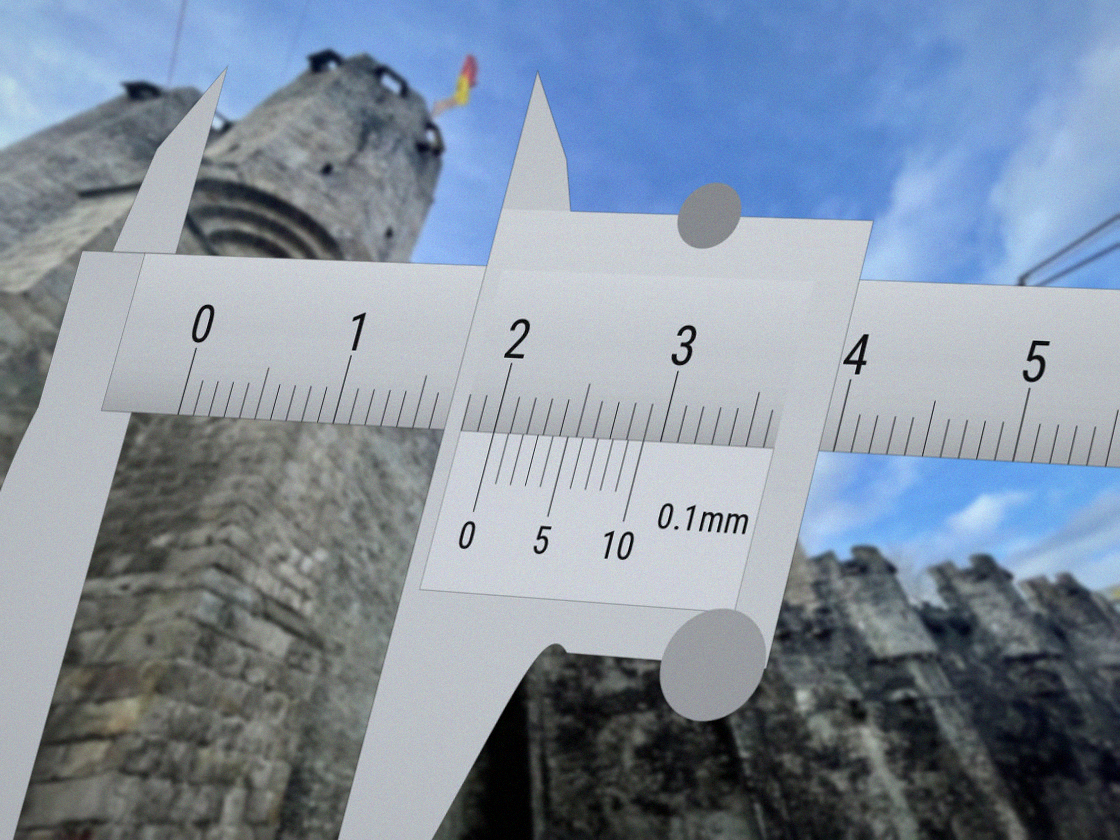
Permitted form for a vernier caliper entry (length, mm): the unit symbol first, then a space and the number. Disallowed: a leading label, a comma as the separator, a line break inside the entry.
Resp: mm 20.0
